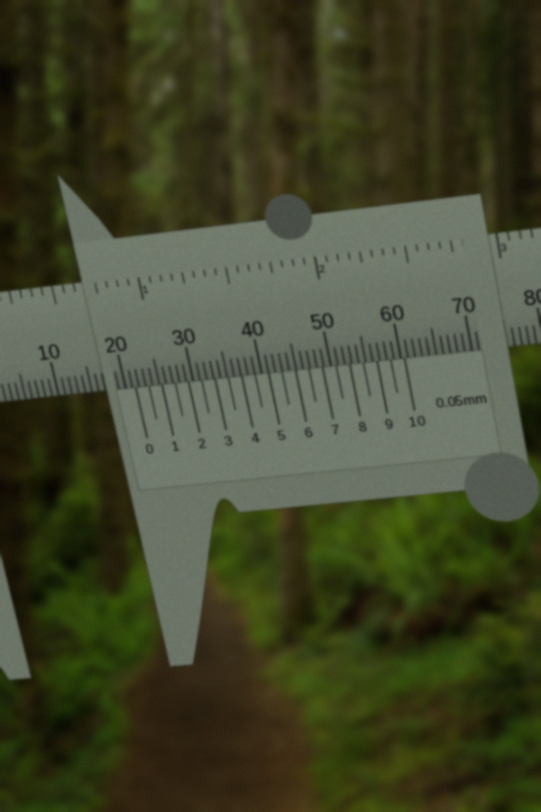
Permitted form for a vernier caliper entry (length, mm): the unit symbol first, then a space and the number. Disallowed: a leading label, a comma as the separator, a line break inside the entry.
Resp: mm 21.5
